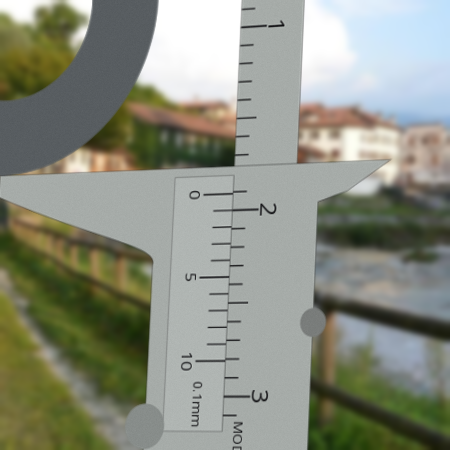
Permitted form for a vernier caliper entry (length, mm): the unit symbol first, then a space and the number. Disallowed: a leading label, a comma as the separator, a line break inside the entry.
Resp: mm 19.1
